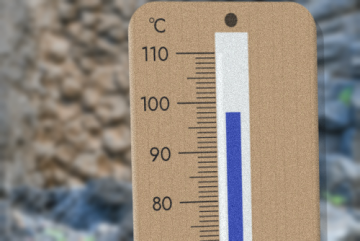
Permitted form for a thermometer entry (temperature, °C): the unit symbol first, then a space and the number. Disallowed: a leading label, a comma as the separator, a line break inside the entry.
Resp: °C 98
